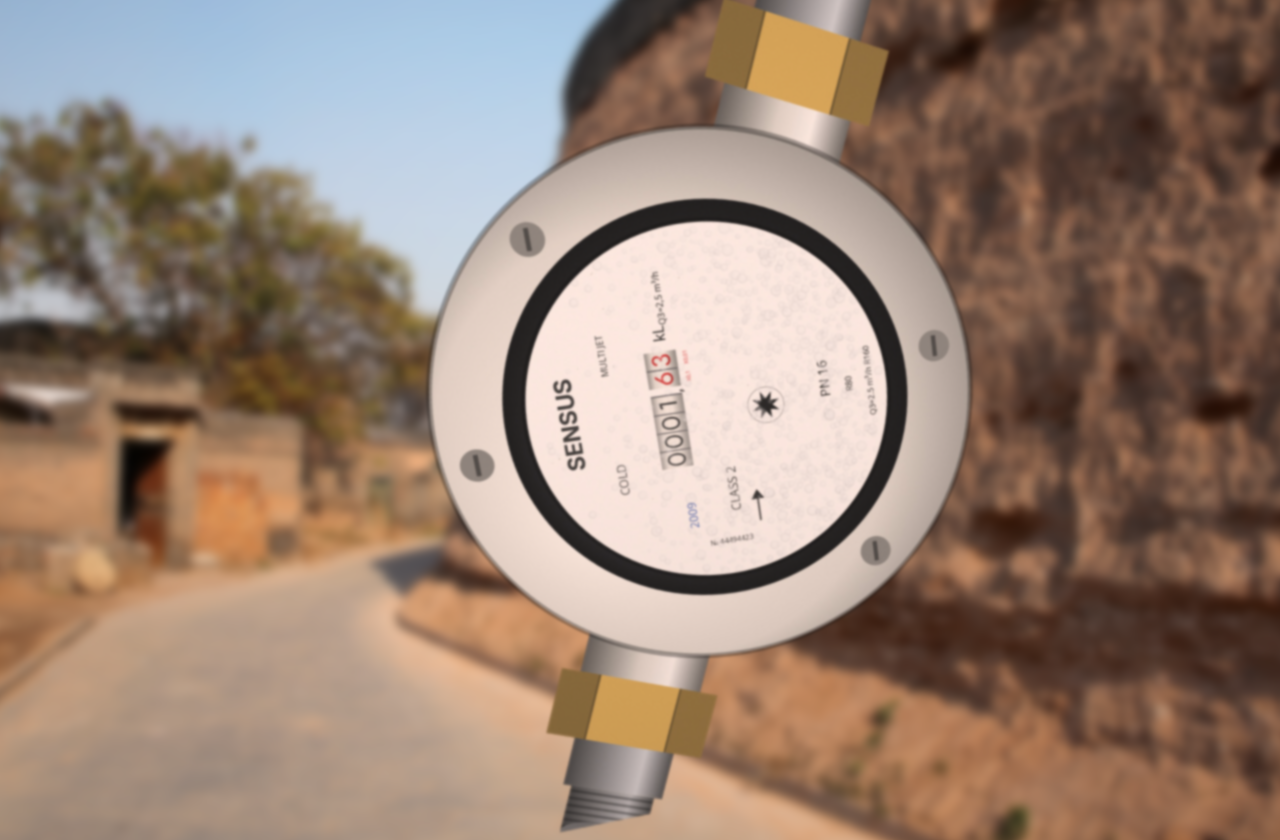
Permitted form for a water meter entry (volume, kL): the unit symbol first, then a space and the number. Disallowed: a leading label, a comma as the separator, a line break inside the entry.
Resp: kL 1.63
